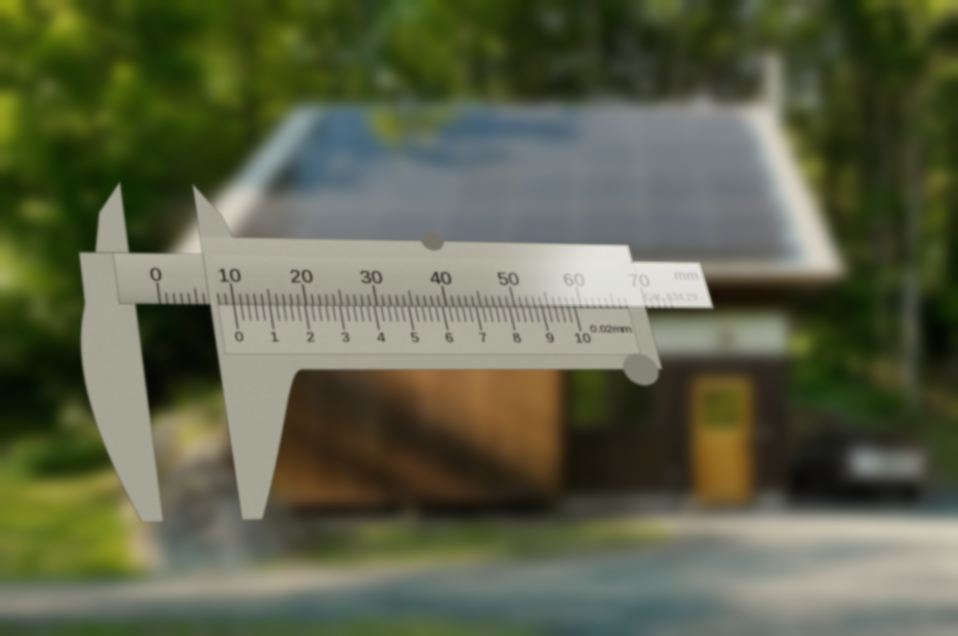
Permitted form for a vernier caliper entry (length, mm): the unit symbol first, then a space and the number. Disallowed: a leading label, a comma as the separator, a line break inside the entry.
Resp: mm 10.0
